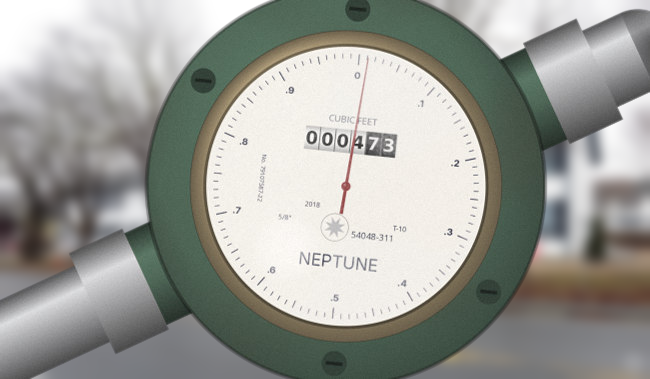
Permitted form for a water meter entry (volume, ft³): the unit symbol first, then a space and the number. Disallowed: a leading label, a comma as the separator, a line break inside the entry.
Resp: ft³ 473.01
